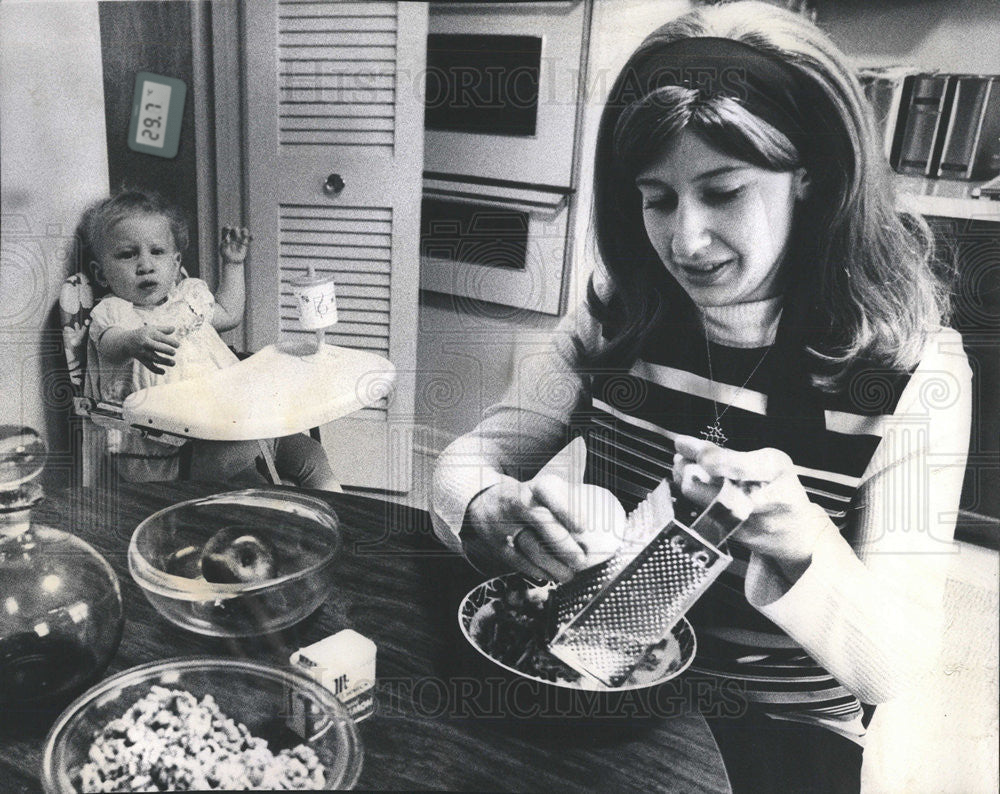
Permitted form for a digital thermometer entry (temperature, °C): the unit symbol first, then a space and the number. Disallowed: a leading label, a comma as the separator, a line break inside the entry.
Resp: °C 29.7
